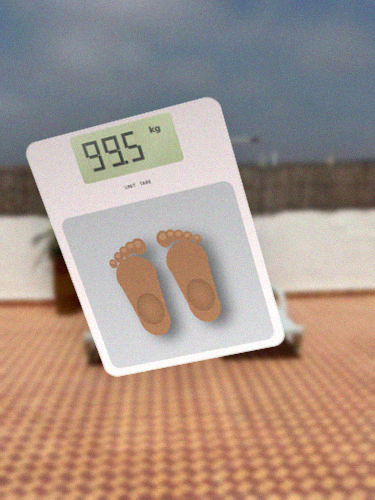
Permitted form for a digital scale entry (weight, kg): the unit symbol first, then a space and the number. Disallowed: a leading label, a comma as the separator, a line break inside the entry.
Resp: kg 99.5
